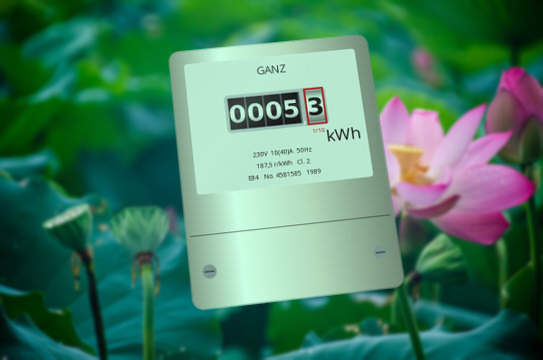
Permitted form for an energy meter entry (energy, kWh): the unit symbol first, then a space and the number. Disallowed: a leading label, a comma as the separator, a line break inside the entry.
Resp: kWh 5.3
